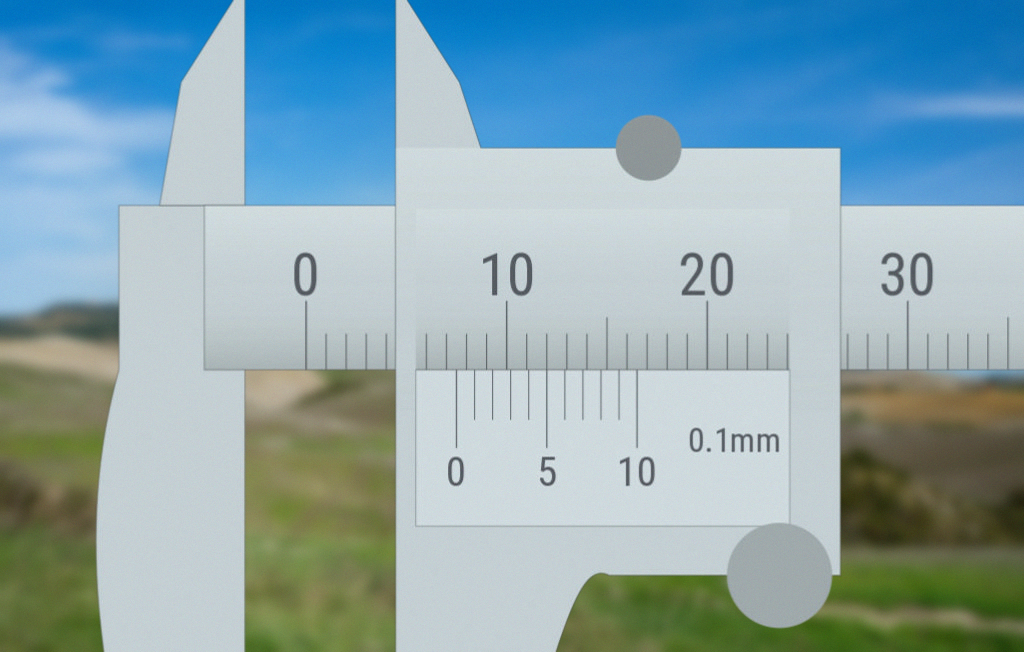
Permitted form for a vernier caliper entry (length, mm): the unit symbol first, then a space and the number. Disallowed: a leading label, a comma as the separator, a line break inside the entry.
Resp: mm 7.5
